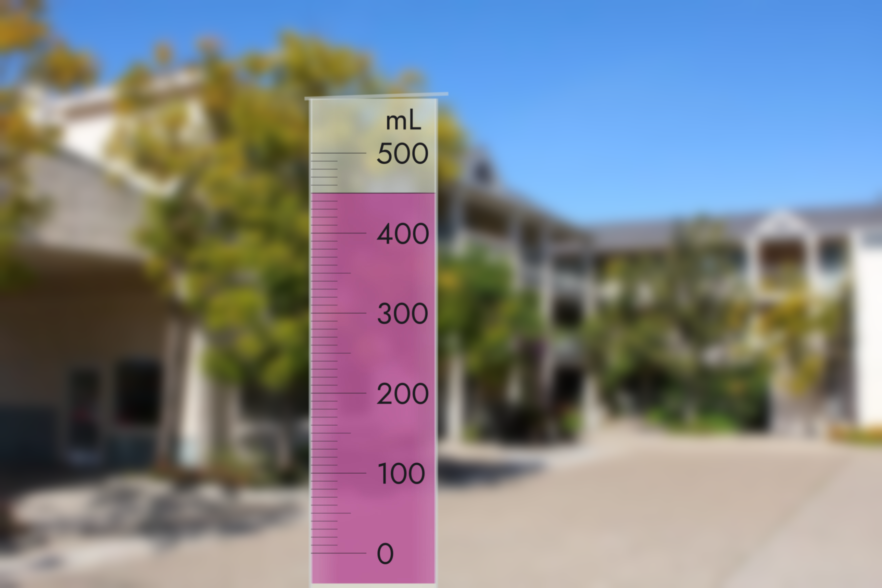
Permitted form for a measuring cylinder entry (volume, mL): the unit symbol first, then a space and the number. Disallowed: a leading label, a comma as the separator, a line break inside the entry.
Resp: mL 450
